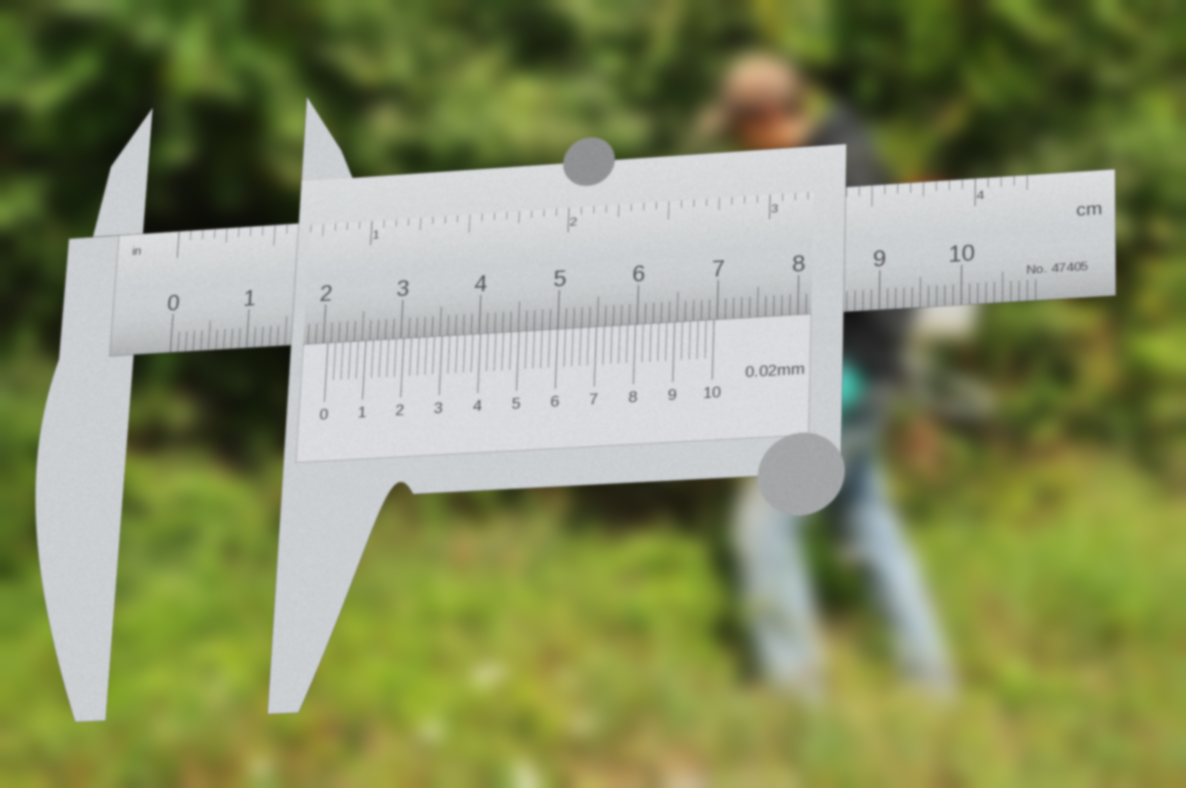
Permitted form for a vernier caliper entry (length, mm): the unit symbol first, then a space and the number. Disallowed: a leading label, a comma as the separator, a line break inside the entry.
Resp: mm 20.6
